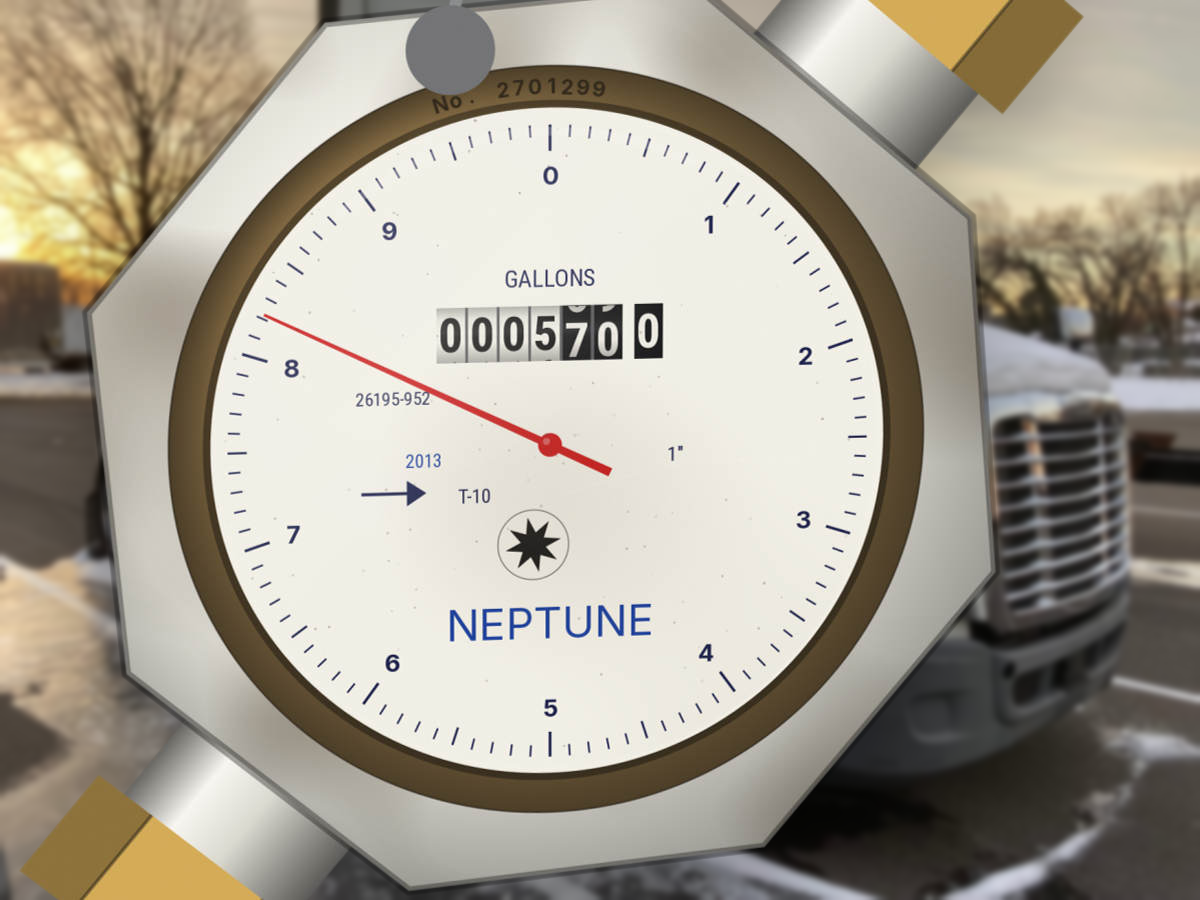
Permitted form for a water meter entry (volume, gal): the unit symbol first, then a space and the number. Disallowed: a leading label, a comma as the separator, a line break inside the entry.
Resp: gal 5698.2
